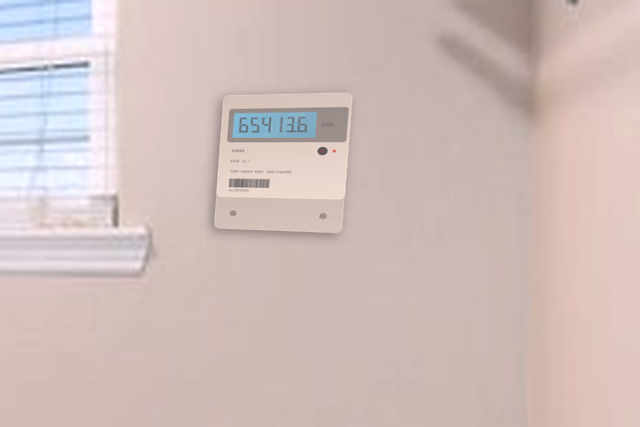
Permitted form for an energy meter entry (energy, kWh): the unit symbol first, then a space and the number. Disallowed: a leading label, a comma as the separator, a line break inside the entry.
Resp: kWh 65413.6
